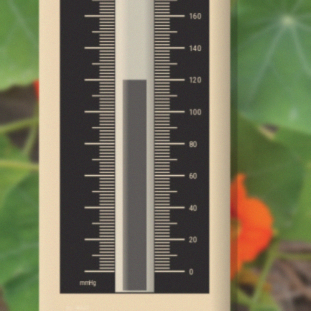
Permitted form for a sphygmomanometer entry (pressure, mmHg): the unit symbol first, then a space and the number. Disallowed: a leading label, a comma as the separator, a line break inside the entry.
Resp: mmHg 120
